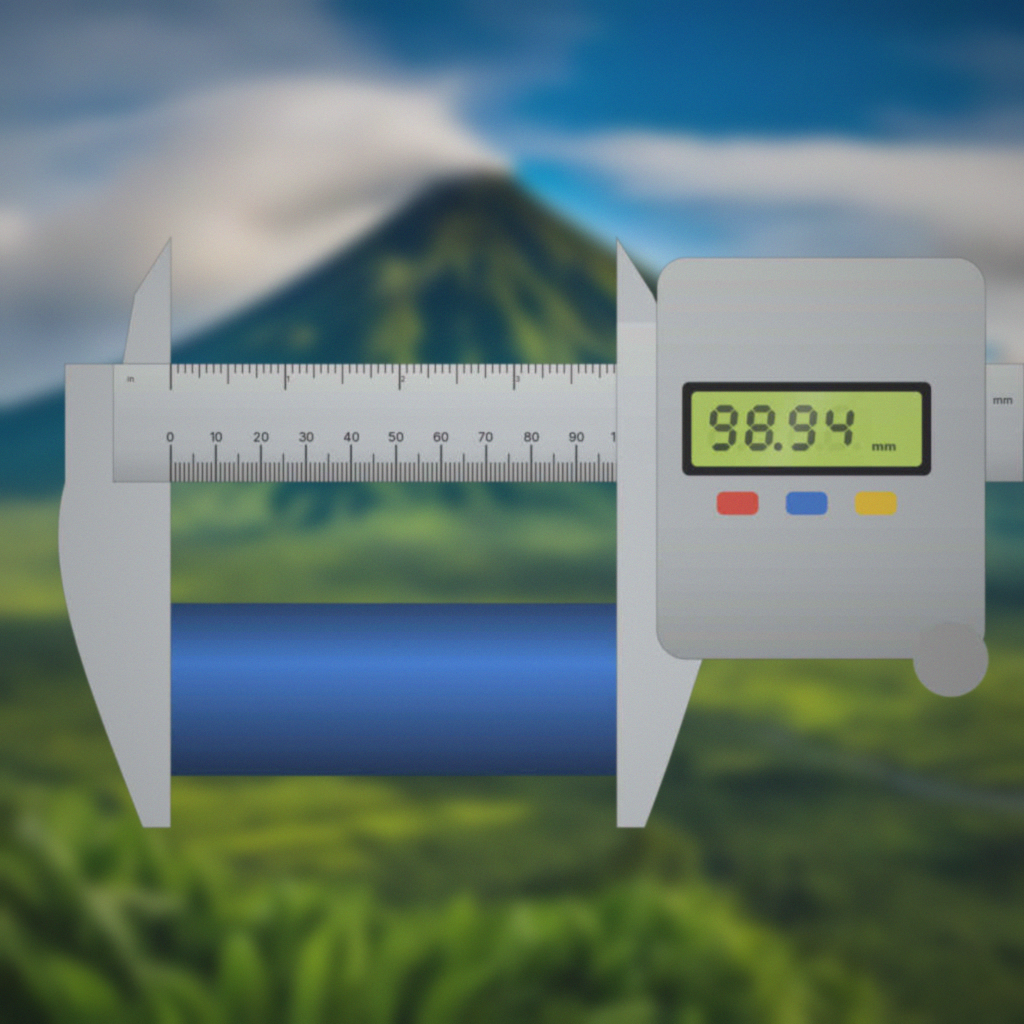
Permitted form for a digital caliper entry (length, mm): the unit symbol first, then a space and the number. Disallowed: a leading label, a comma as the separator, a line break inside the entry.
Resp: mm 98.94
